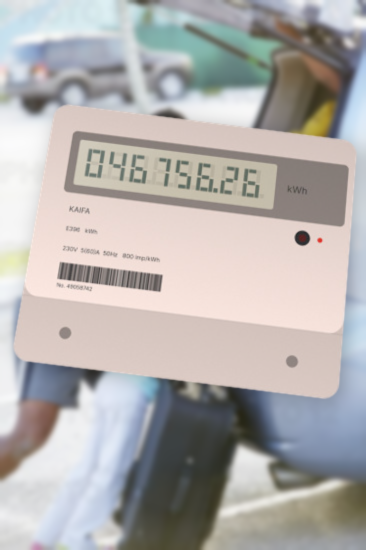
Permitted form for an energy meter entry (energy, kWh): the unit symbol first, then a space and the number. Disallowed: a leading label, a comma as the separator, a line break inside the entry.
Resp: kWh 46756.26
